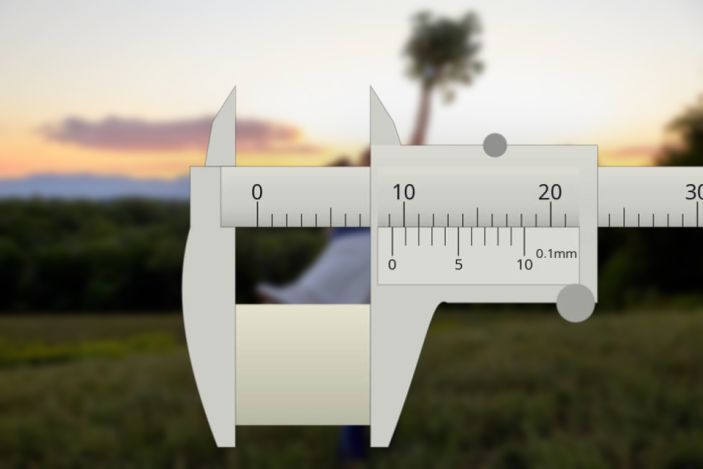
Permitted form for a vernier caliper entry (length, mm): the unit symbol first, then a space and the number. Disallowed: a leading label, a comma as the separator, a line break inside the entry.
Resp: mm 9.2
